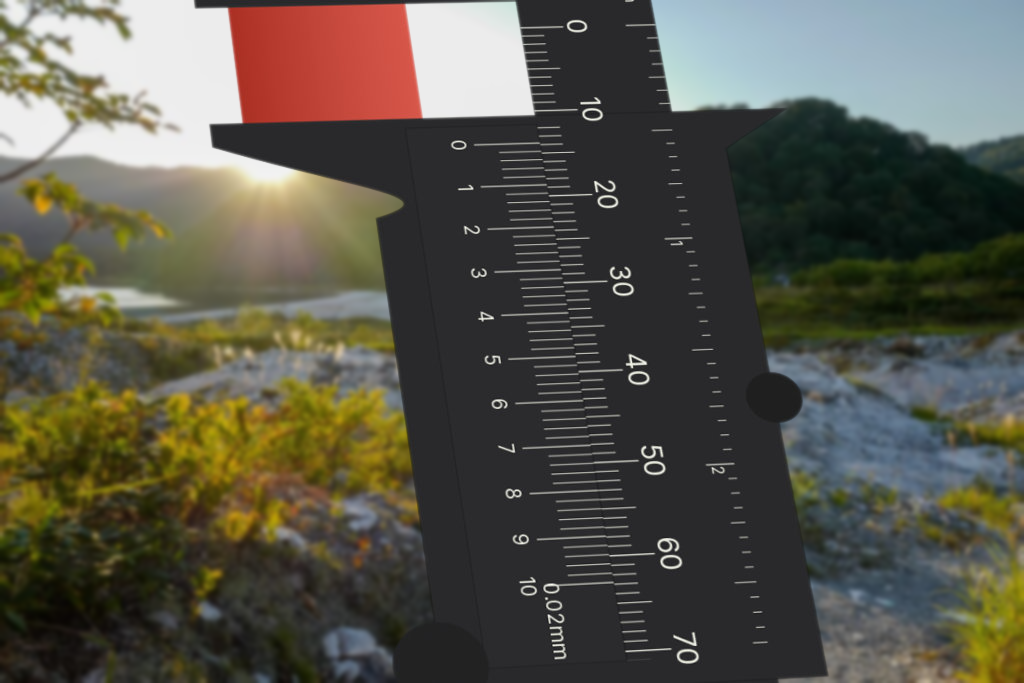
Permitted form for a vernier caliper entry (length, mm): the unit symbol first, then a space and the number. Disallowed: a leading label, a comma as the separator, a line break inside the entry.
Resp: mm 13.8
